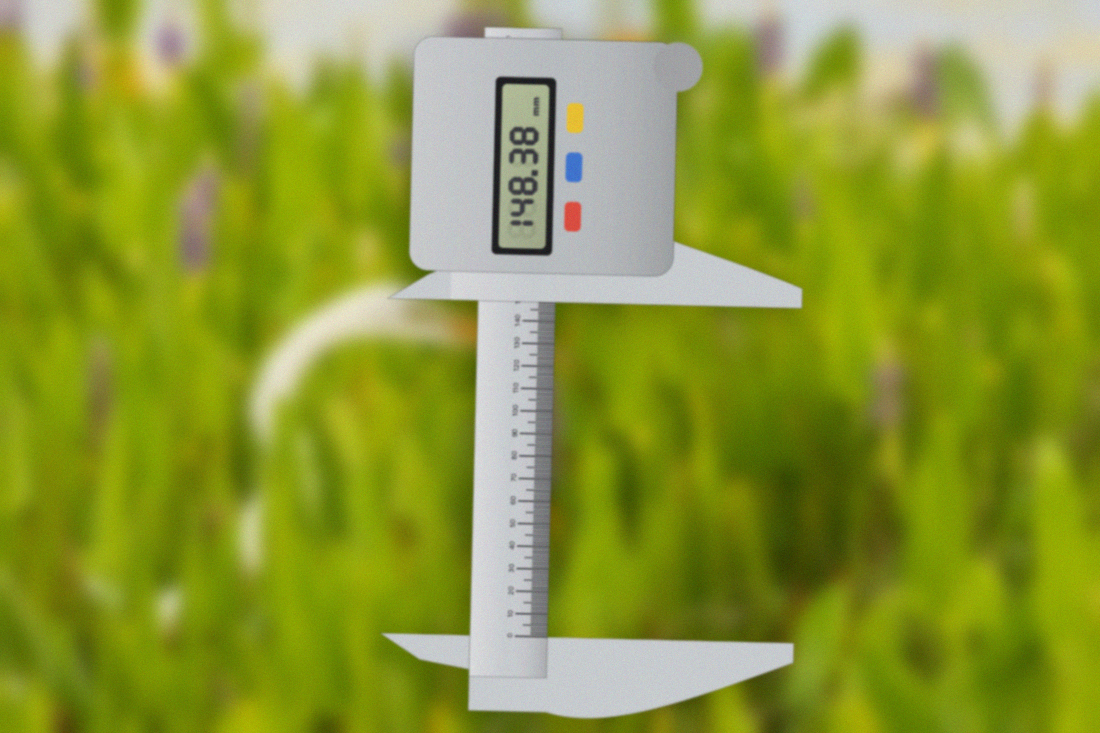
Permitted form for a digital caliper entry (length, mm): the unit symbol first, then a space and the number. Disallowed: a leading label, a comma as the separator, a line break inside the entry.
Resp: mm 148.38
